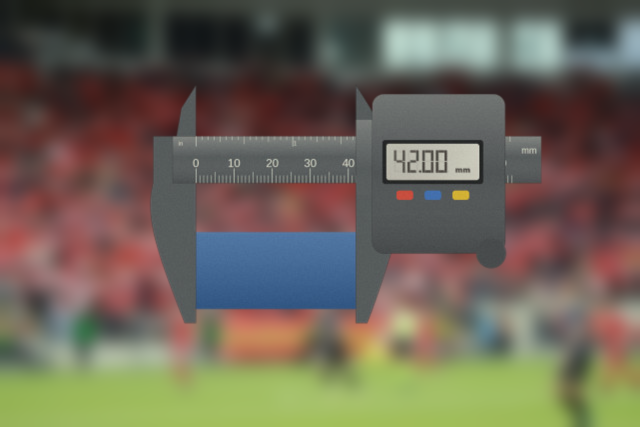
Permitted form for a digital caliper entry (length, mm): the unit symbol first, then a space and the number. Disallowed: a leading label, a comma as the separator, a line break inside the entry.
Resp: mm 42.00
